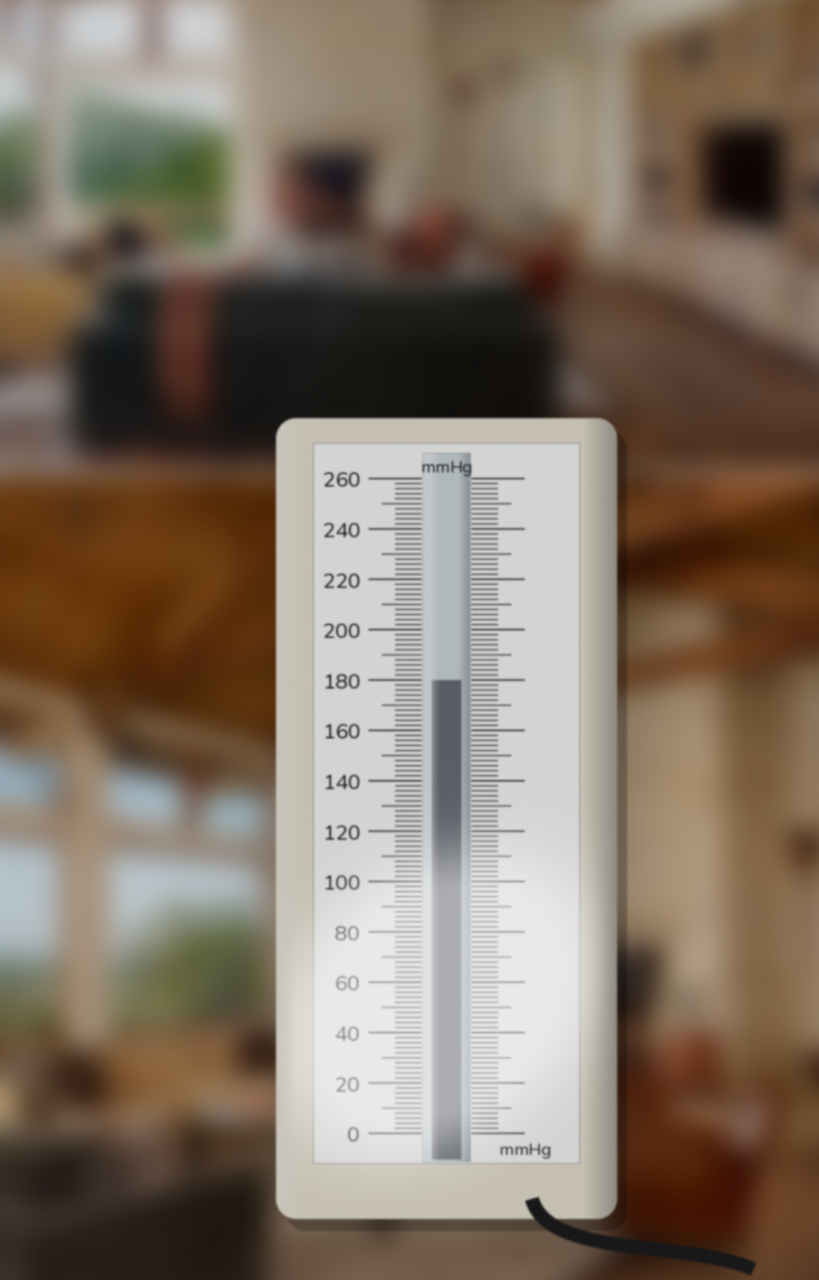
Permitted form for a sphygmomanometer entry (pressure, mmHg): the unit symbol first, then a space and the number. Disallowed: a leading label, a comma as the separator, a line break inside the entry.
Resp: mmHg 180
